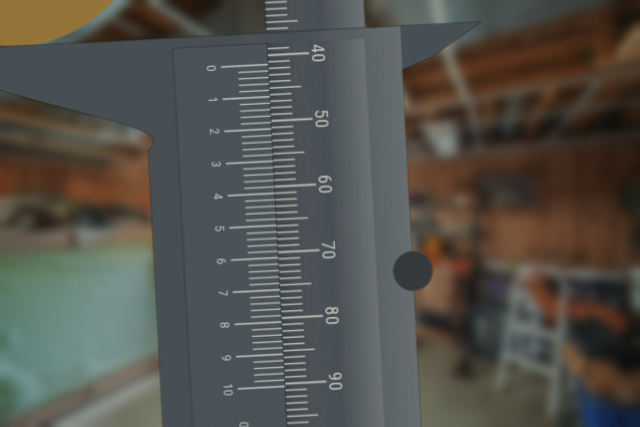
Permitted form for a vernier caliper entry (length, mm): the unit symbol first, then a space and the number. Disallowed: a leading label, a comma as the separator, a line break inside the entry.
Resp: mm 41.4
